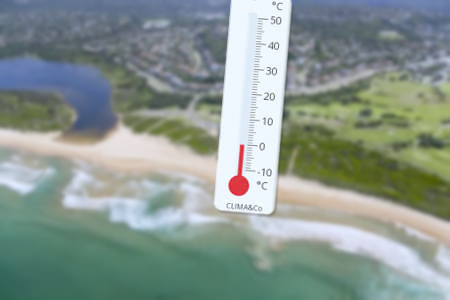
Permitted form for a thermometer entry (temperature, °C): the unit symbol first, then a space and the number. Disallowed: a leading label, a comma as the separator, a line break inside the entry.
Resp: °C 0
